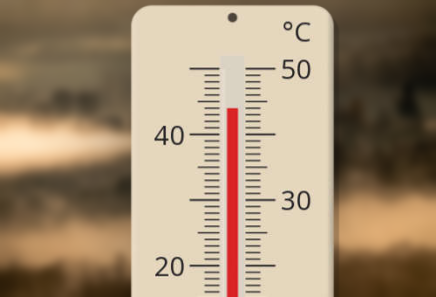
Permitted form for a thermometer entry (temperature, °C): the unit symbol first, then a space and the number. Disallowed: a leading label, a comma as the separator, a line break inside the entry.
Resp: °C 44
